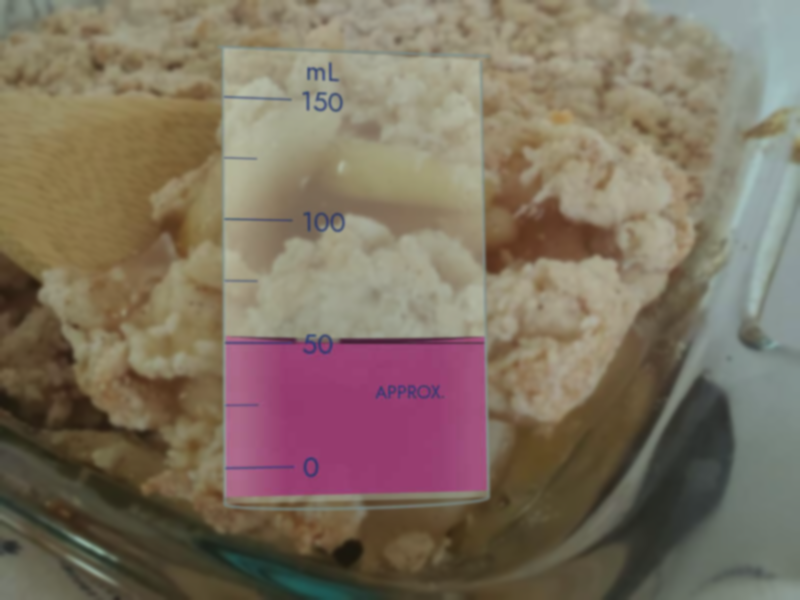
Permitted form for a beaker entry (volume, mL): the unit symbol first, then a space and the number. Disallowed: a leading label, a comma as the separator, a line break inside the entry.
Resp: mL 50
